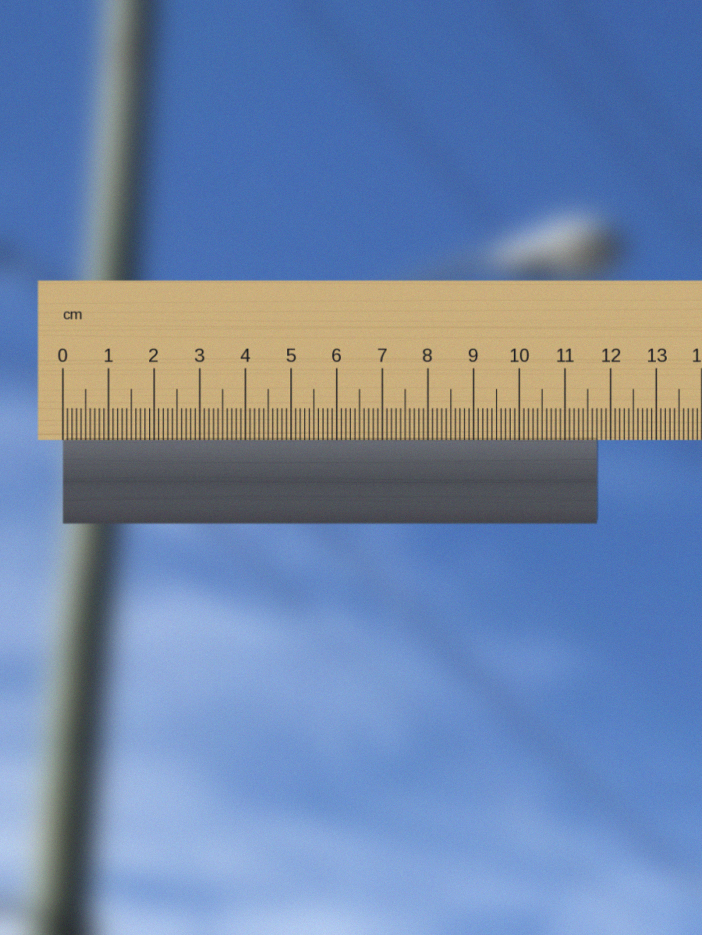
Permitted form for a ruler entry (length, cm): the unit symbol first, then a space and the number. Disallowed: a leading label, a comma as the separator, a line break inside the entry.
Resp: cm 11.7
